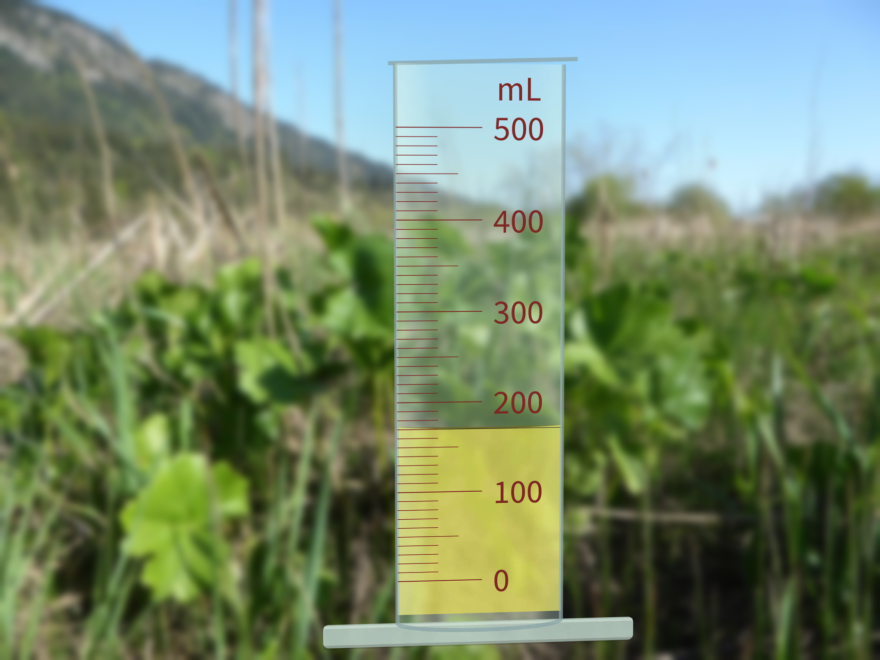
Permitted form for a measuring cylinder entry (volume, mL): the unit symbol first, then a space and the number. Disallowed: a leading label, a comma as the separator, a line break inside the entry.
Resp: mL 170
